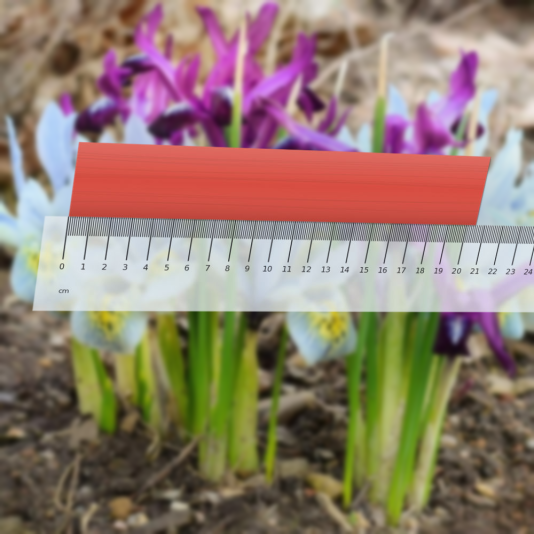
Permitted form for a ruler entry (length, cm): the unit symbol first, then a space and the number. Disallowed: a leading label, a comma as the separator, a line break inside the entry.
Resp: cm 20.5
